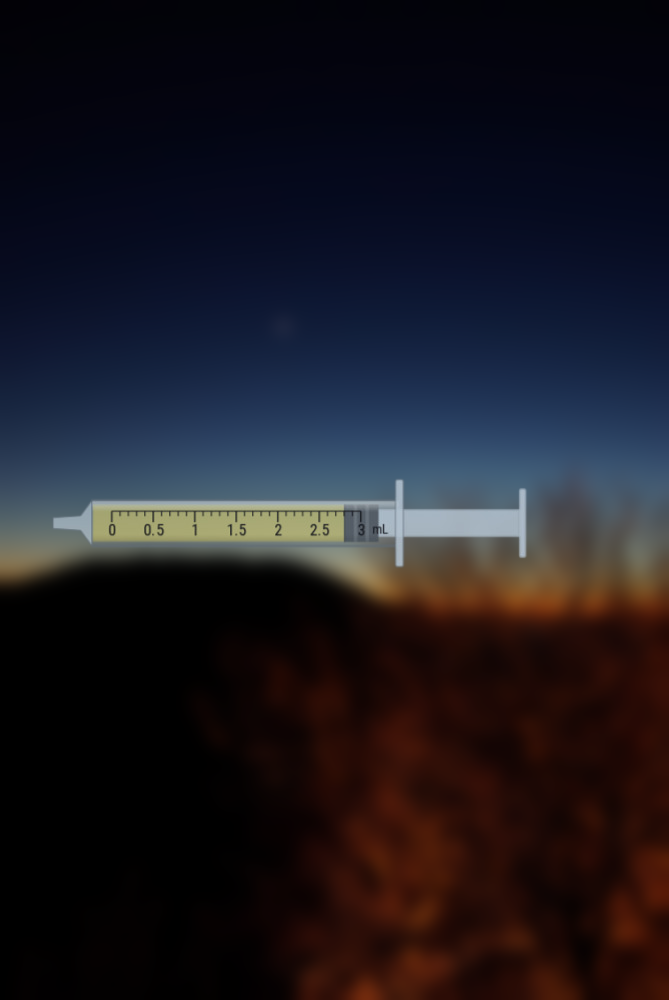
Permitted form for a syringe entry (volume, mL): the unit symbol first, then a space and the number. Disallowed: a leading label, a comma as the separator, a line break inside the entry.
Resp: mL 2.8
